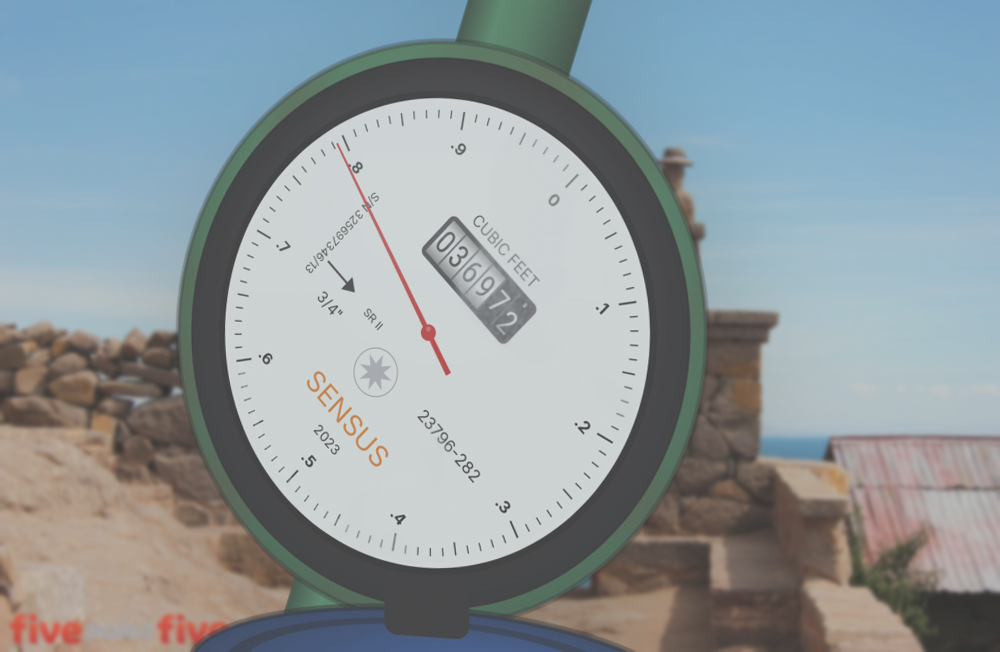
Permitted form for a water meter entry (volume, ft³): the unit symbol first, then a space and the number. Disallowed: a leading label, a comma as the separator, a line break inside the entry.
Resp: ft³ 36971.79
